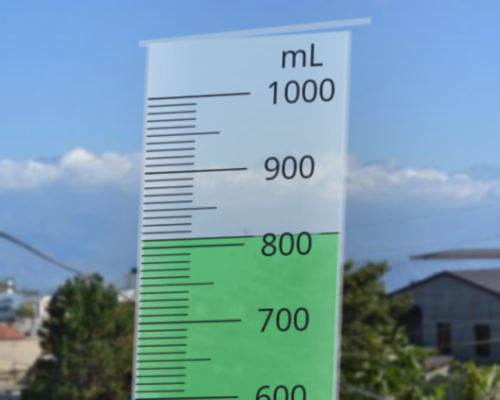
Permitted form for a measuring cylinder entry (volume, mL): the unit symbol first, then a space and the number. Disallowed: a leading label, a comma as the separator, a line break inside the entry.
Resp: mL 810
